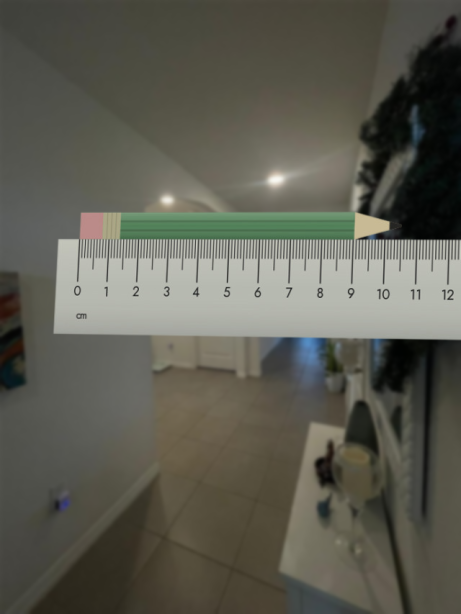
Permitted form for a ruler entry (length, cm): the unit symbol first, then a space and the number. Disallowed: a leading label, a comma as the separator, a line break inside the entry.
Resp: cm 10.5
